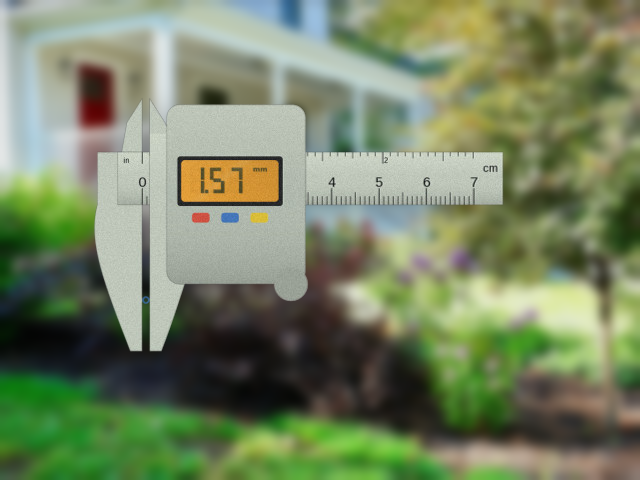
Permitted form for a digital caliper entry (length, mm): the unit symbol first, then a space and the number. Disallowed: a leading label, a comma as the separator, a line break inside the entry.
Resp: mm 1.57
